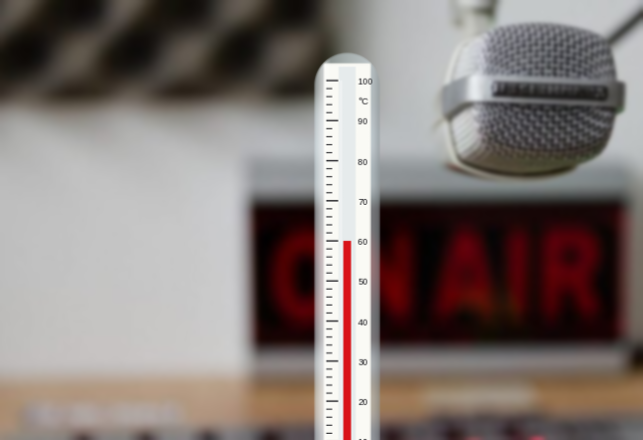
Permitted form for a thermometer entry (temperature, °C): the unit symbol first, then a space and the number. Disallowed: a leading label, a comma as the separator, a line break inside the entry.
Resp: °C 60
